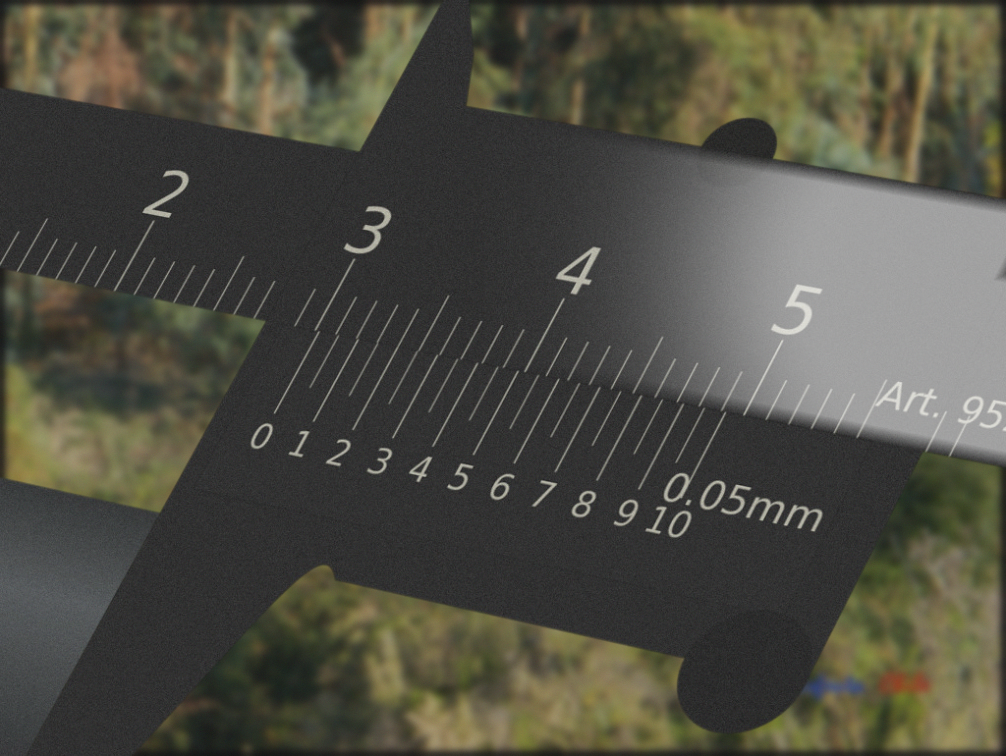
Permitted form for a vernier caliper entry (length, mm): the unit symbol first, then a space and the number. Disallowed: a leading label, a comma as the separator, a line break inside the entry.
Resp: mm 30.2
